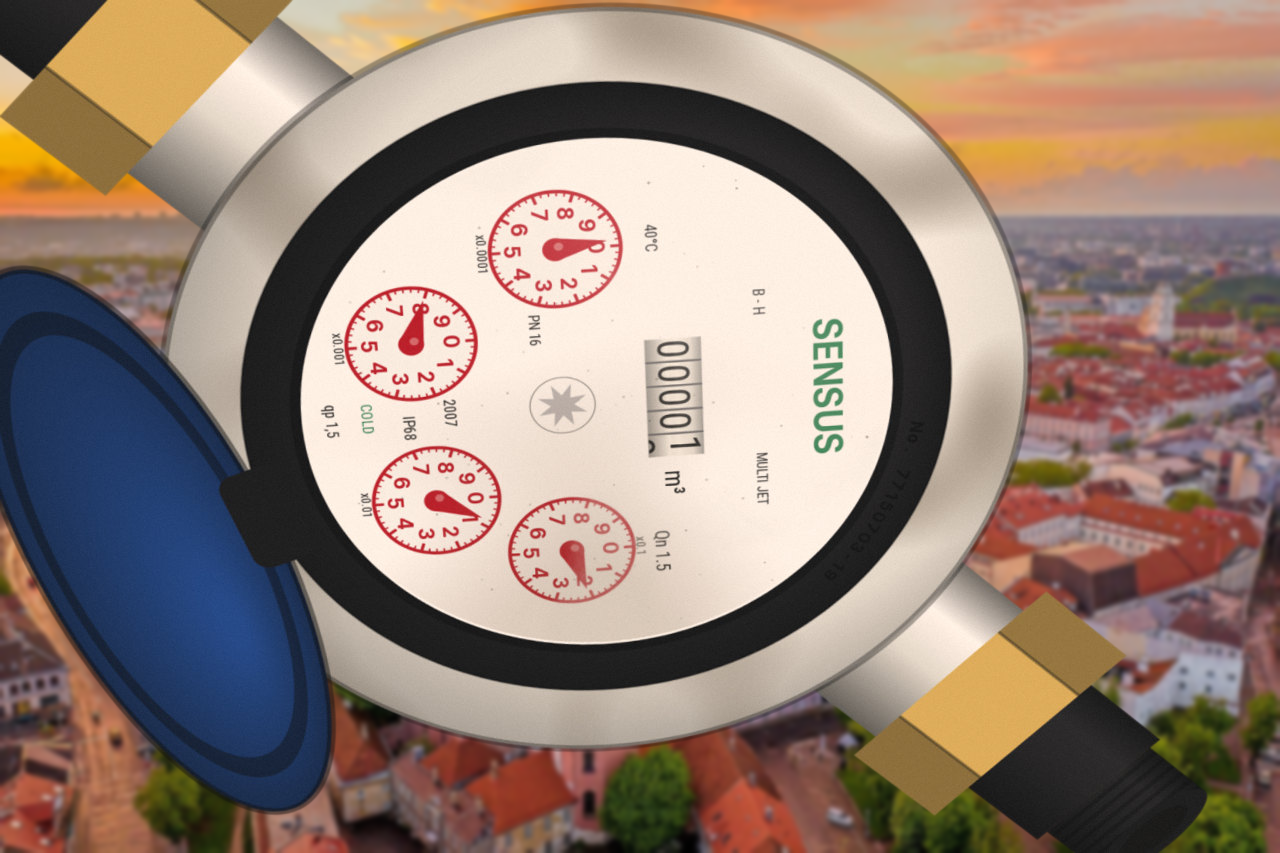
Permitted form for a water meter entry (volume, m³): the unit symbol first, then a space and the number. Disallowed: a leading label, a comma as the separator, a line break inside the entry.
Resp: m³ 1.2079
